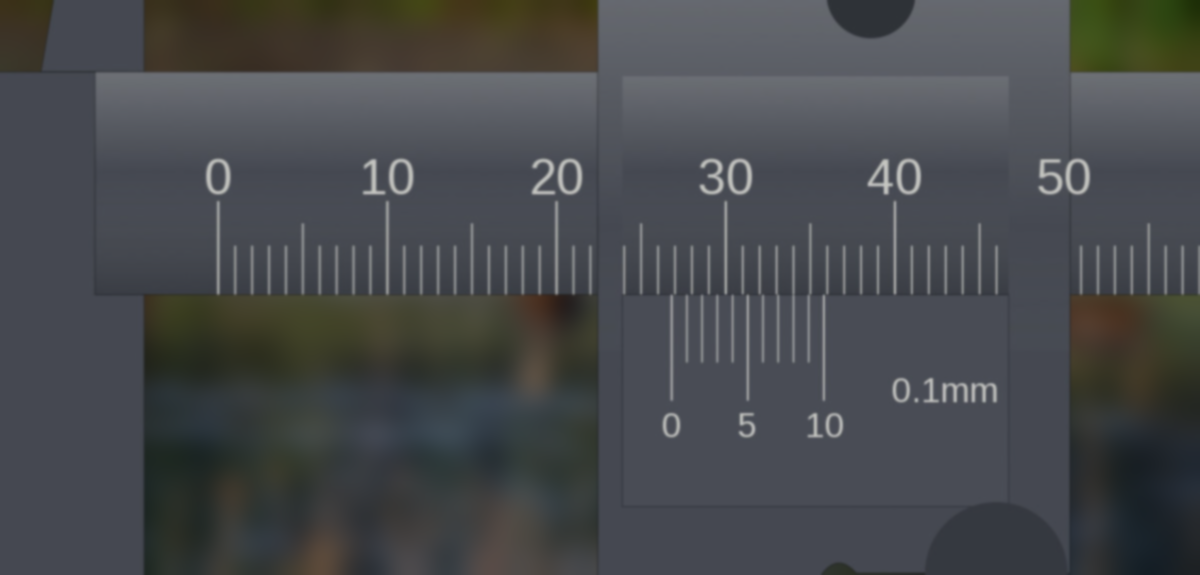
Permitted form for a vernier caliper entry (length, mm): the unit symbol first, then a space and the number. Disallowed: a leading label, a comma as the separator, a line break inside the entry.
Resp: mm 26.8
